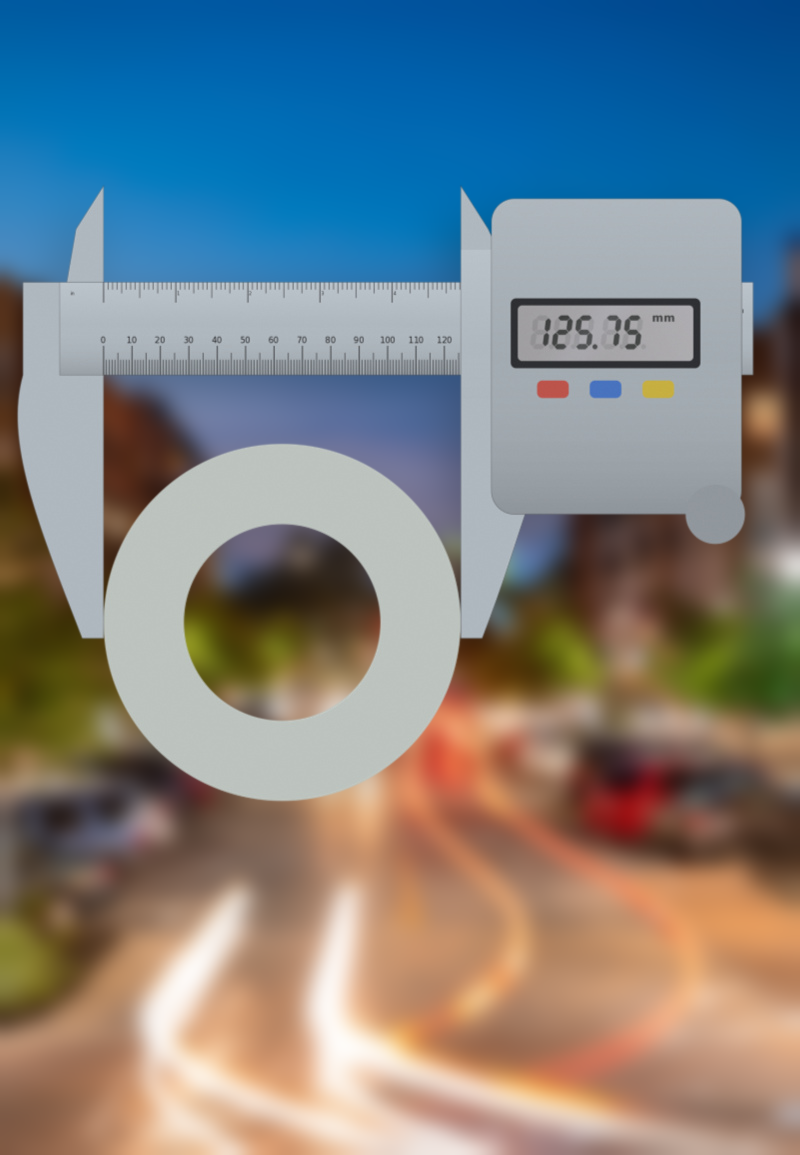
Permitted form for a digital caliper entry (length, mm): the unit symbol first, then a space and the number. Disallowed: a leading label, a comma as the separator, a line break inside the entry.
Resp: mm 125.75
